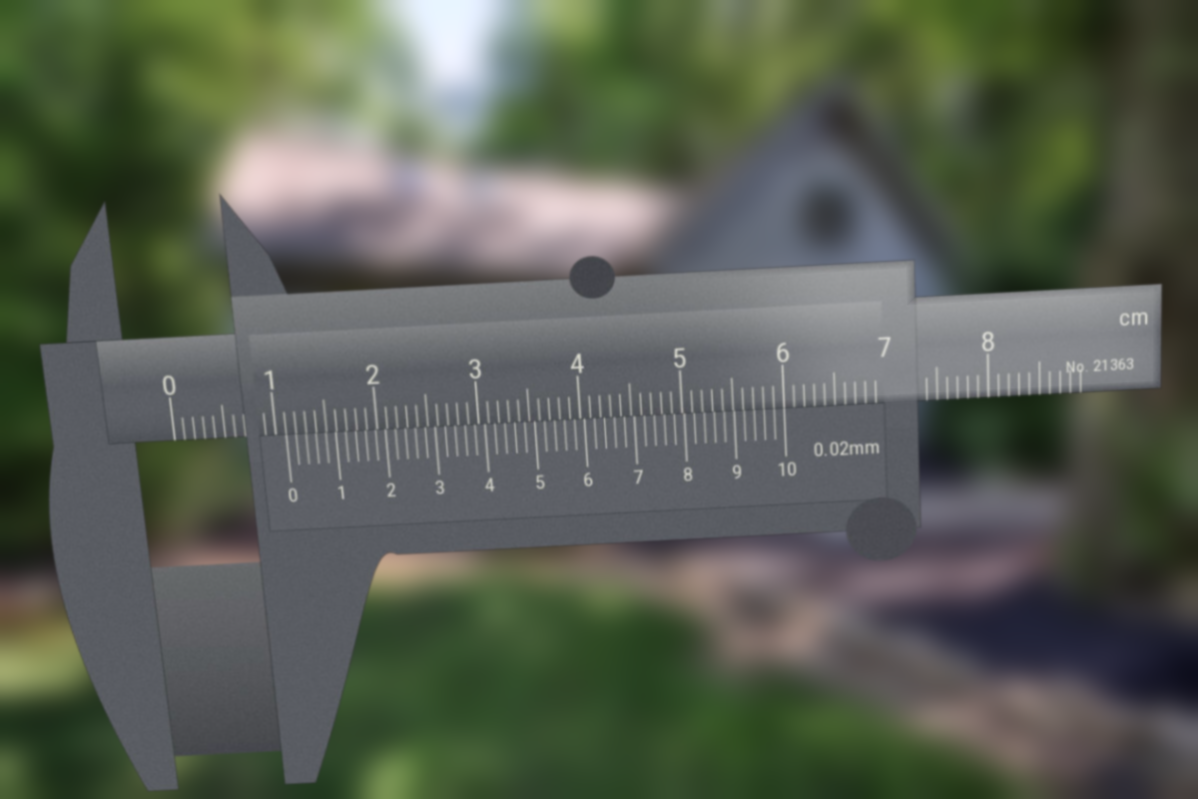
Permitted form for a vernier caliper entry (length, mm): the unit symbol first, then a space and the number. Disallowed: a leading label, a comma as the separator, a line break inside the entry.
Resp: mm 11.0
